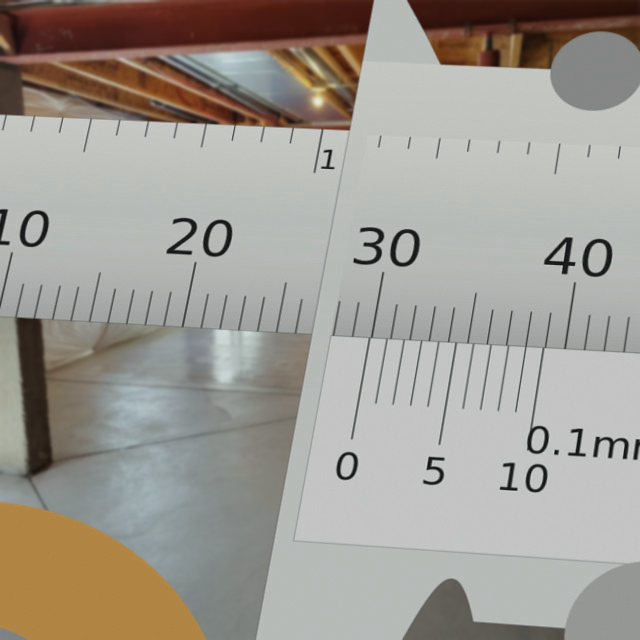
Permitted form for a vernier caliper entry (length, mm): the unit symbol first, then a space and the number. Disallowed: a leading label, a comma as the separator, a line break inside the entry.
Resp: mm 29.9
